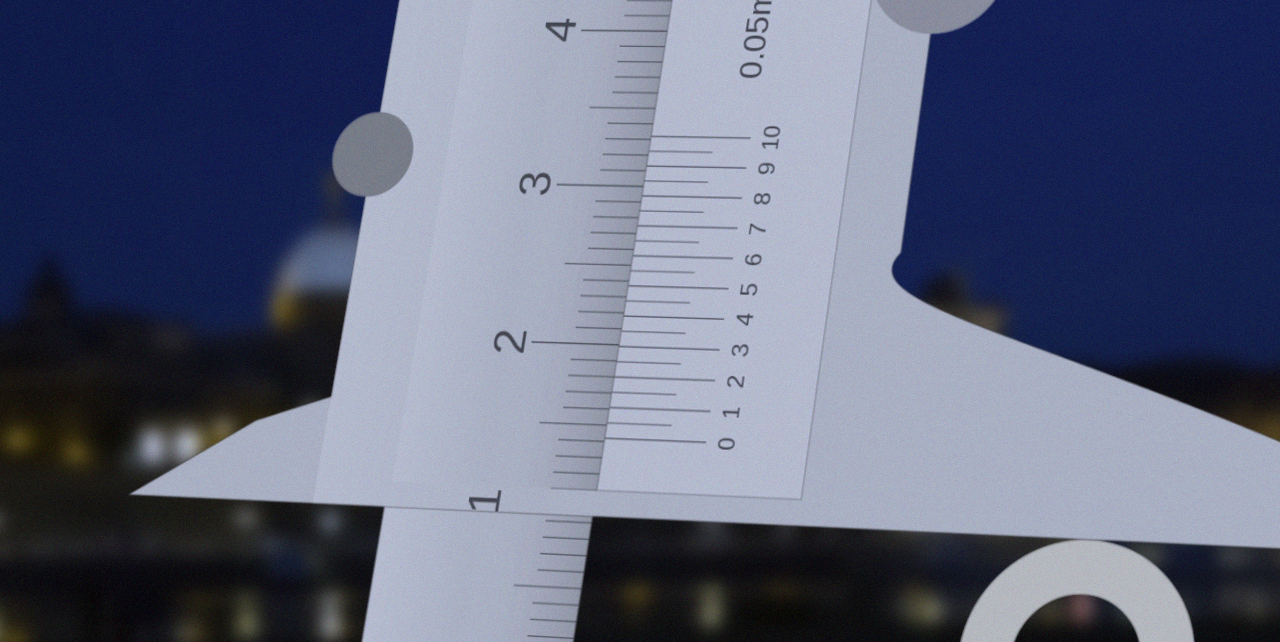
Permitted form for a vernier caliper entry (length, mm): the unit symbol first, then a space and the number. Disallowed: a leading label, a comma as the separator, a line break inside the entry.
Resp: mm 14.2
